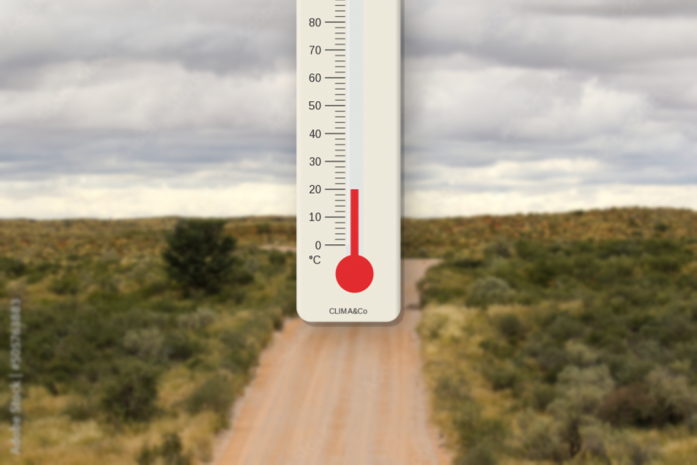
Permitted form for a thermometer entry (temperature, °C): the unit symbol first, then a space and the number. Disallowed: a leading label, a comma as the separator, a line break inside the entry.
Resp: °C 20
